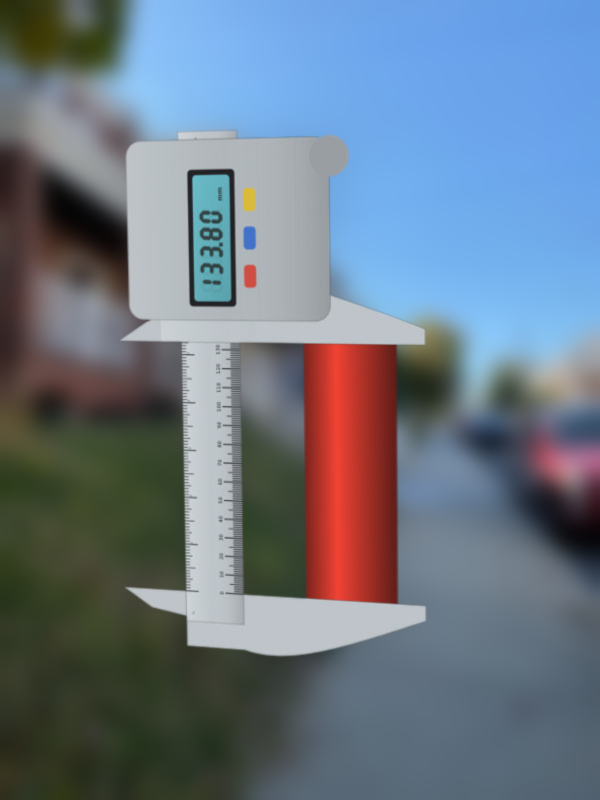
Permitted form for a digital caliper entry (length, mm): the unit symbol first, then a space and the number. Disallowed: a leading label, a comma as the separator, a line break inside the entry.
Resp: mm 133.80
